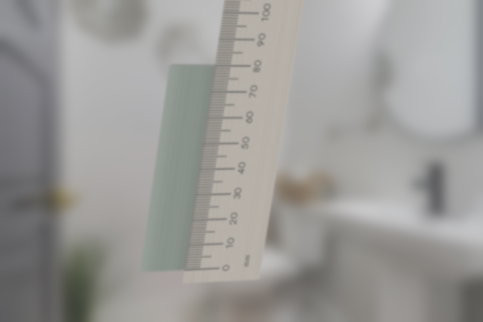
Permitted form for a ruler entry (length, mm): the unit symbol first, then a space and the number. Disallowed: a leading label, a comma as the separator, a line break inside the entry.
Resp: mm 80
